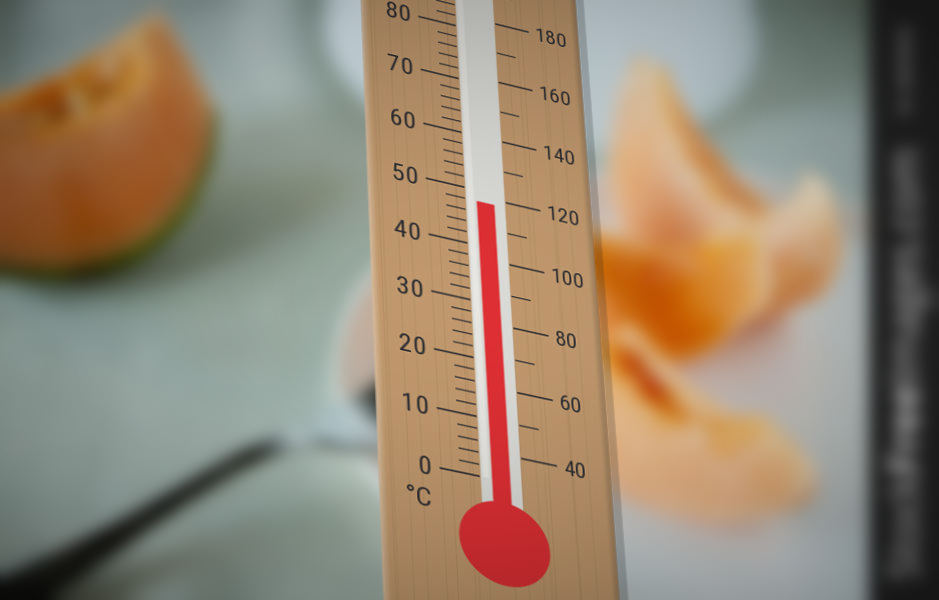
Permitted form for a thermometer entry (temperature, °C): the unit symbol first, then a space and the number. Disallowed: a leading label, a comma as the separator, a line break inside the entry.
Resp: °C 48
